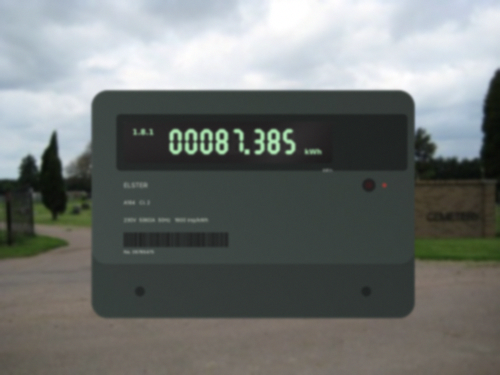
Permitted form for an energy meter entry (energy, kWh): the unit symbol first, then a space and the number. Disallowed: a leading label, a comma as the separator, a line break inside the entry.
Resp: kWh 87.385
